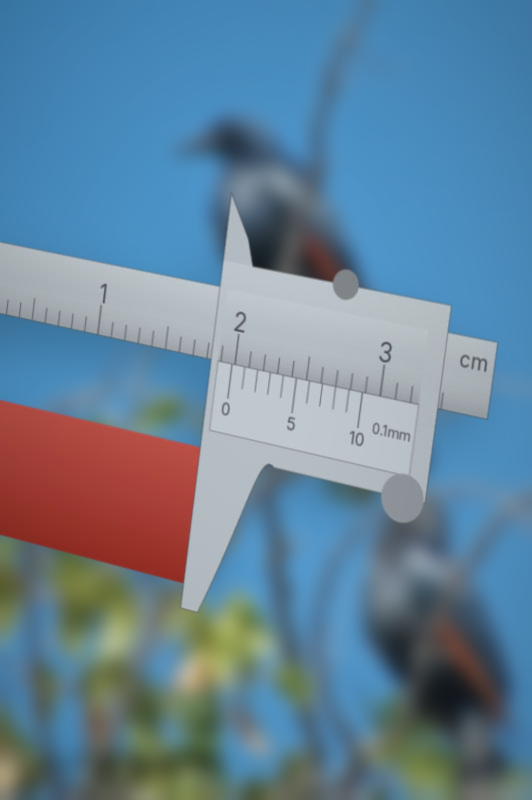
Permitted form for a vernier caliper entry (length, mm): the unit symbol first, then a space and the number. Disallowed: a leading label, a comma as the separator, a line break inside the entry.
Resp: mm 19.8
